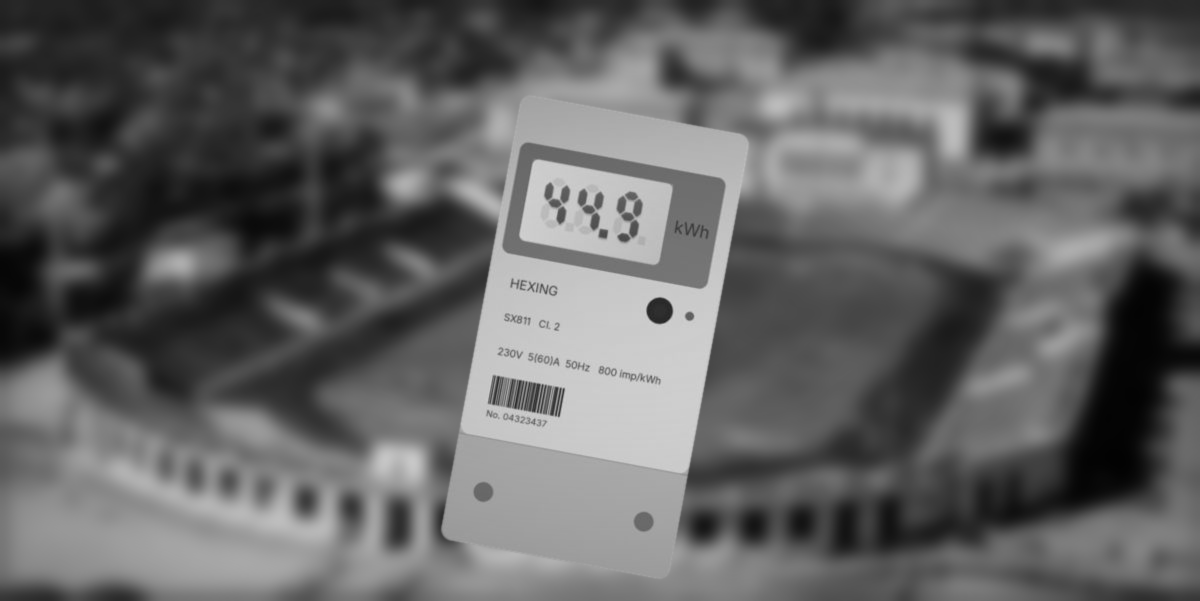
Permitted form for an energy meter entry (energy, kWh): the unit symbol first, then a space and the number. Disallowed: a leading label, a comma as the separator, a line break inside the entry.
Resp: kWh 44.9
